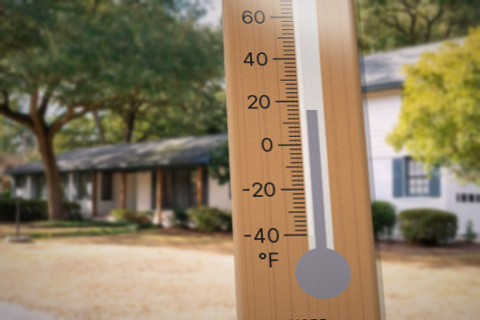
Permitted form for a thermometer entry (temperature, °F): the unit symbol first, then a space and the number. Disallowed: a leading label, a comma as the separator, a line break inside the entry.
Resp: °F 16
